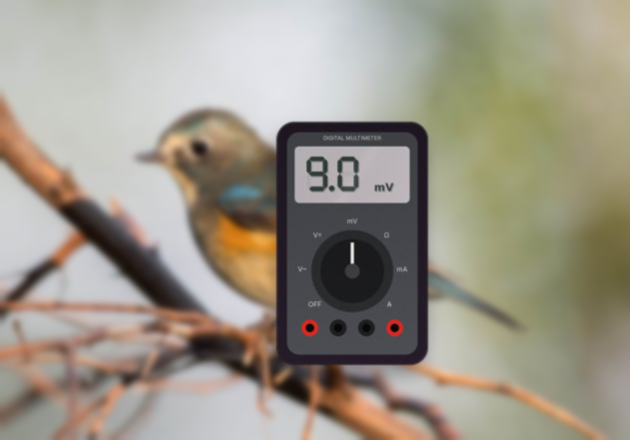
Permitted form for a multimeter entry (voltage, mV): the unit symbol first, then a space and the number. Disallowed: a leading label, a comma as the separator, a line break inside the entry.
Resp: mV 9.0
